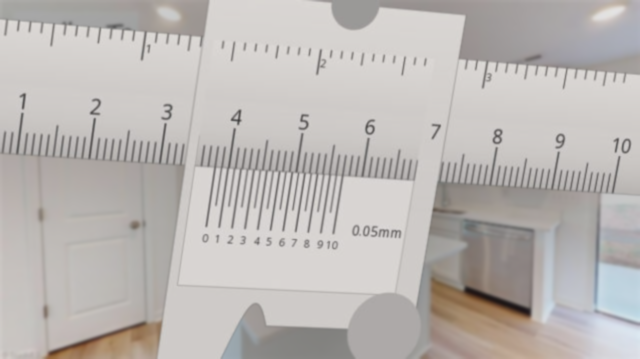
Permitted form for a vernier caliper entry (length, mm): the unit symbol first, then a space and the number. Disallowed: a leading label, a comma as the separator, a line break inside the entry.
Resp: mm 38.0
